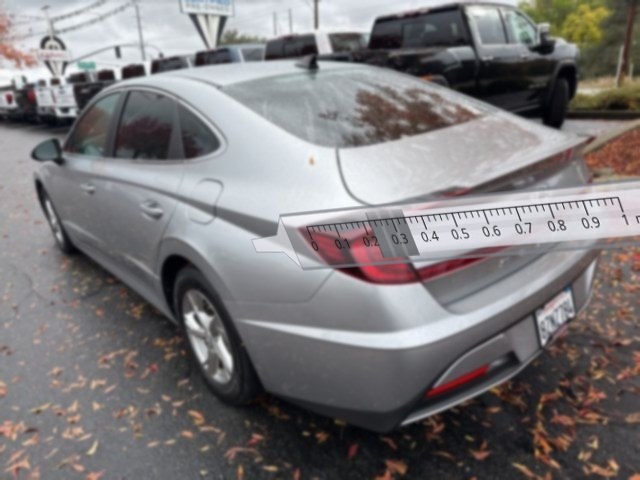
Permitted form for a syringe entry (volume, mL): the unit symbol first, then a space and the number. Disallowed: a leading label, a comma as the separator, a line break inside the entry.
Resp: mL 0.22
